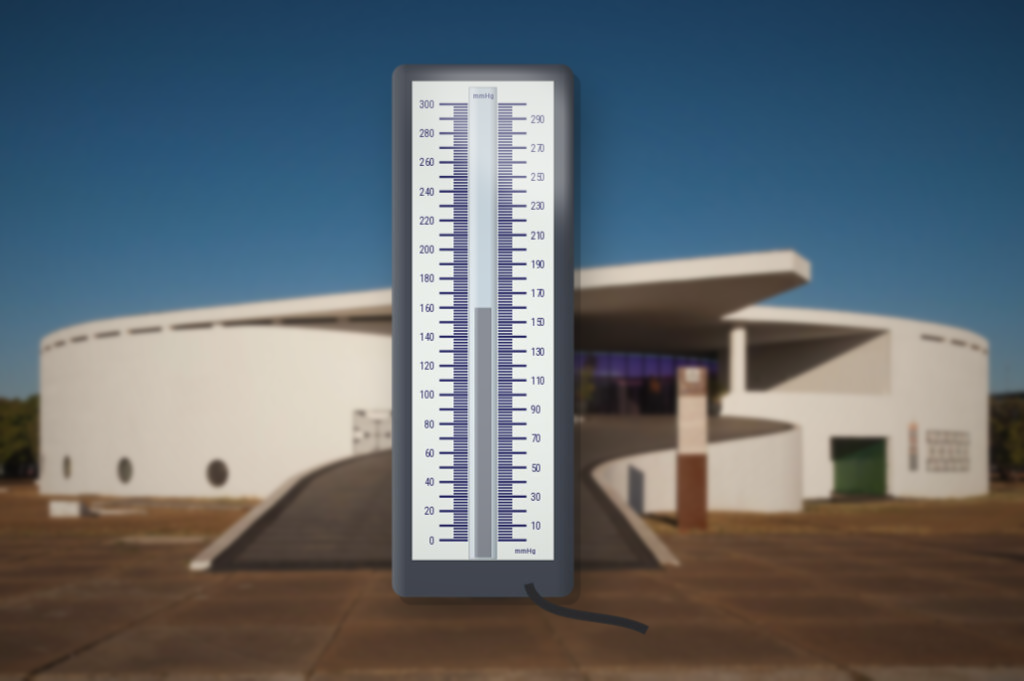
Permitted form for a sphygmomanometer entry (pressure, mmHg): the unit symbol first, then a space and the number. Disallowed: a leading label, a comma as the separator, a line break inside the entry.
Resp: mmHg 160
